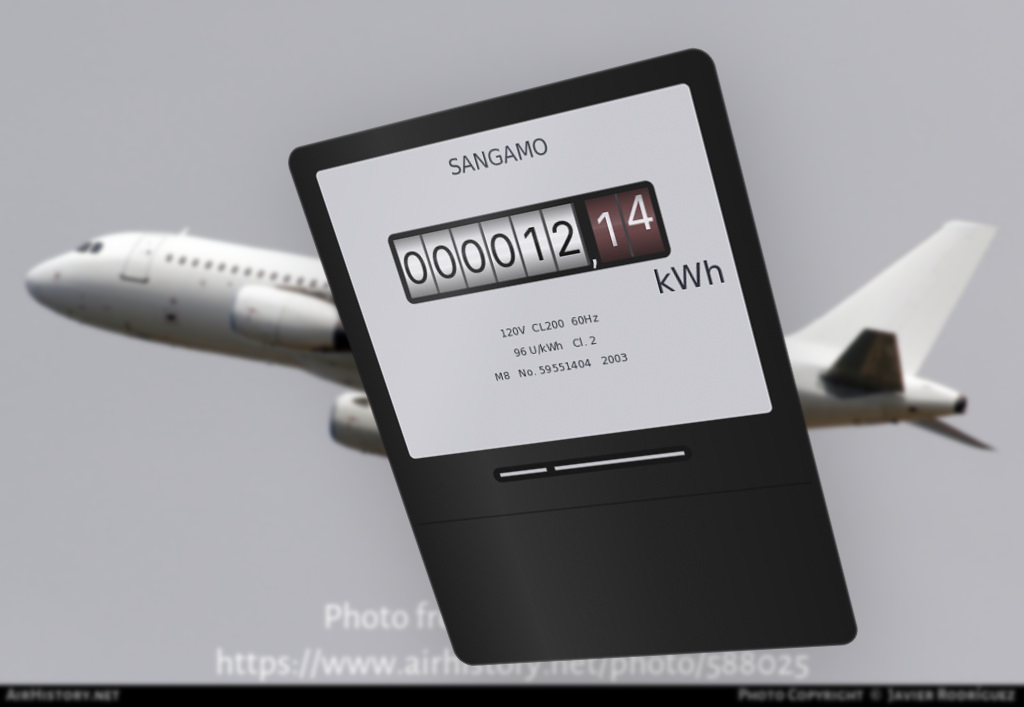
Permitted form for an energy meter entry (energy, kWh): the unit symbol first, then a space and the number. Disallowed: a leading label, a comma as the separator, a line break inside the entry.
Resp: kWh 12.14
